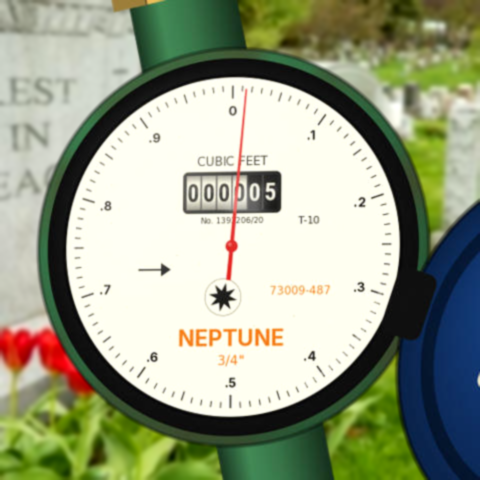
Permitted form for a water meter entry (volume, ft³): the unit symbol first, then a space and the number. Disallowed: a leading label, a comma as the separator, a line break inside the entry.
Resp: ft³ 5.01
